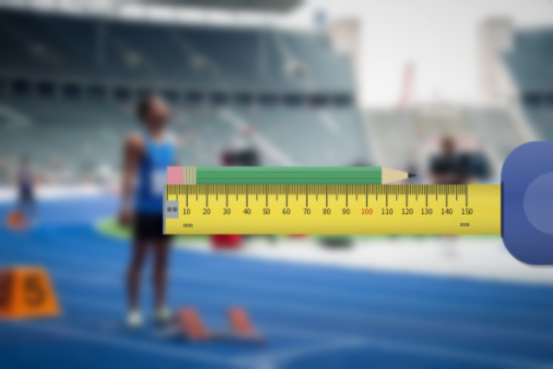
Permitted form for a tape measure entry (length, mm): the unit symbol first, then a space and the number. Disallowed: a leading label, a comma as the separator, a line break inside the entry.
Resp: mm 125
